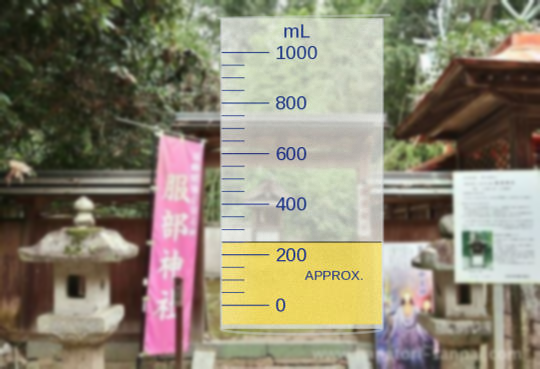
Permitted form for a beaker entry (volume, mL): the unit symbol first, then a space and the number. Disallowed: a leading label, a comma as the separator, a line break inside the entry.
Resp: mL 250
